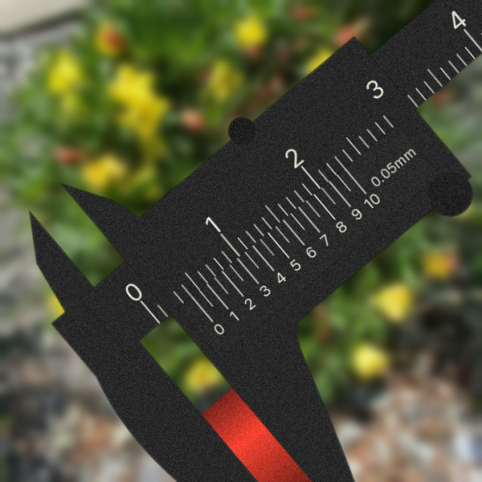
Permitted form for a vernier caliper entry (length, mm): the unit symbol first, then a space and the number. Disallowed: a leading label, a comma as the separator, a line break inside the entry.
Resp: mm 4.0
